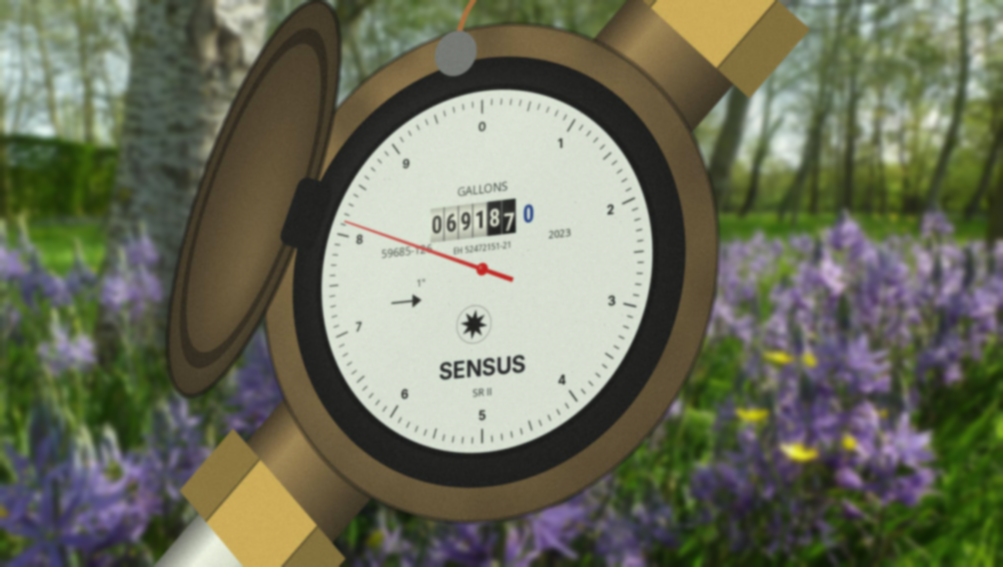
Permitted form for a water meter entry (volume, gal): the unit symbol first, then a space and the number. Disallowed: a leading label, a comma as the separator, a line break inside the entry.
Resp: gal 691868.1
